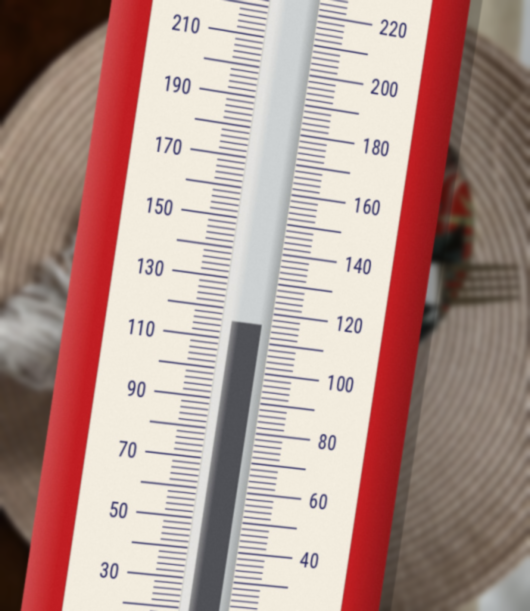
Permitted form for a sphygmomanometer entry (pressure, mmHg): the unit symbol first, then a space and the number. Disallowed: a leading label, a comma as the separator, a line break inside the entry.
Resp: mmHg 116
